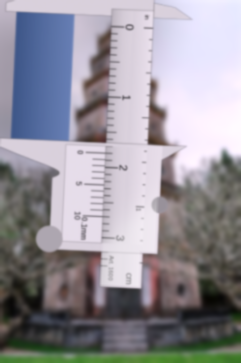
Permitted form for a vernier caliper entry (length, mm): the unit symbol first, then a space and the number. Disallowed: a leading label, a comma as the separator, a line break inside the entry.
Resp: mm 18.0
